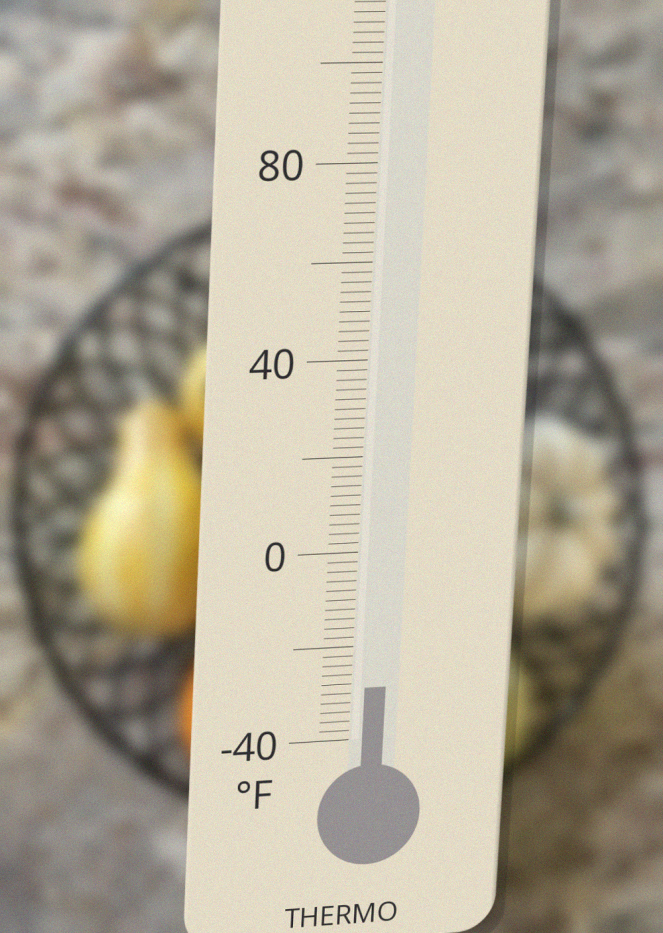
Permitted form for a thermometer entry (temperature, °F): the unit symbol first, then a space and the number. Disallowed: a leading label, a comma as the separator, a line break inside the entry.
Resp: °F -29
